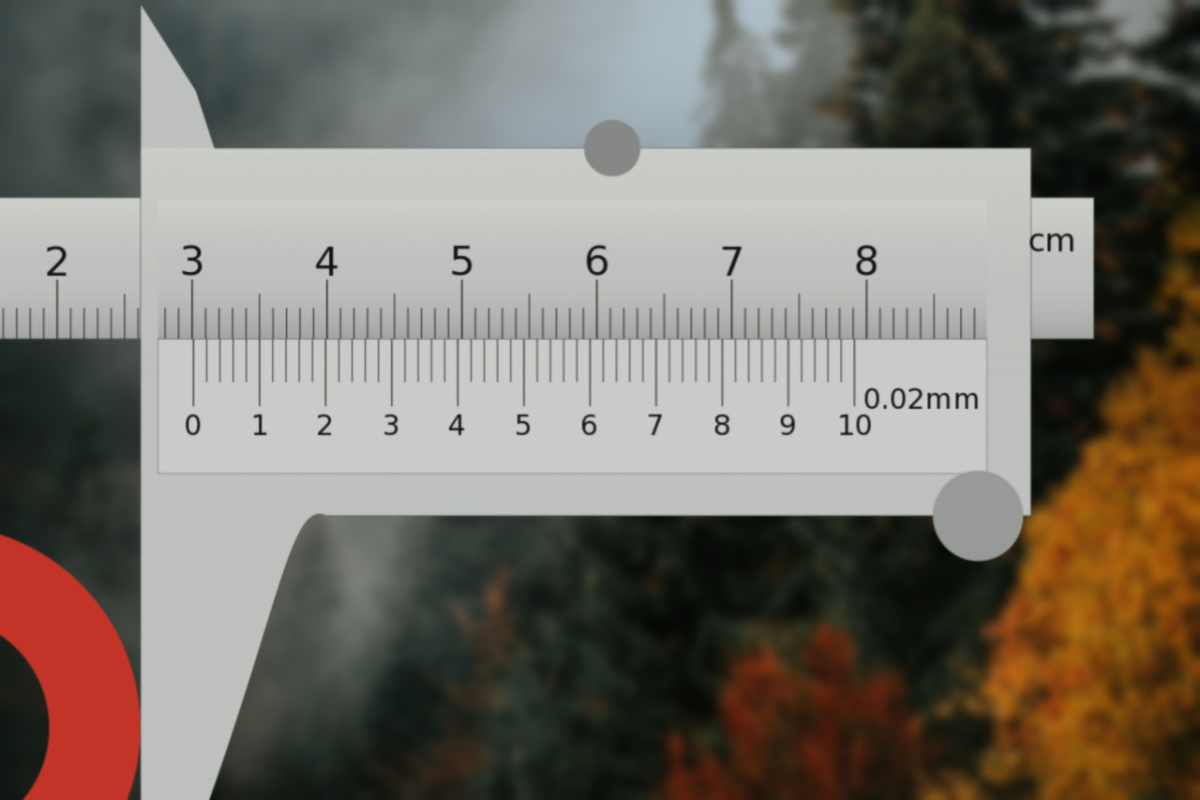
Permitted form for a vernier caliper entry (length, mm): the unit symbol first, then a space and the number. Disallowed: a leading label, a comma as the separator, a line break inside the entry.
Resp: mm 30.1
